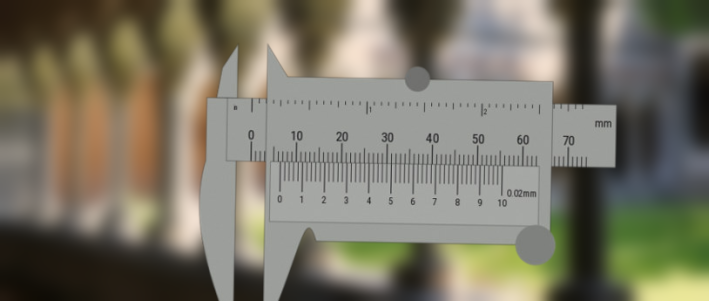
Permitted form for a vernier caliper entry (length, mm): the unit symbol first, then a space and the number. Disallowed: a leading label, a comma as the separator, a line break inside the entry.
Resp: mm 6.5
